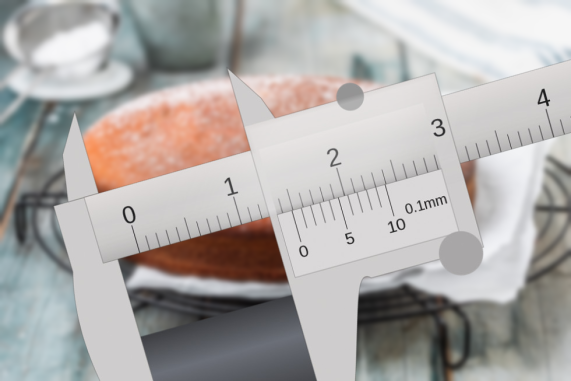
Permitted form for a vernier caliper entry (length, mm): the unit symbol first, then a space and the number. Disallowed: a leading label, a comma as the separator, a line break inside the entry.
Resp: mm 14.9
